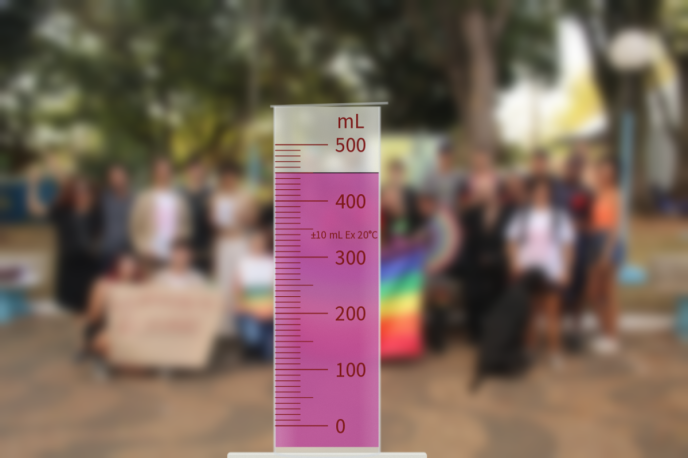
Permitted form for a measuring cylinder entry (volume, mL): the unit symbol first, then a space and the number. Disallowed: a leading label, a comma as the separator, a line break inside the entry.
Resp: mL 450
